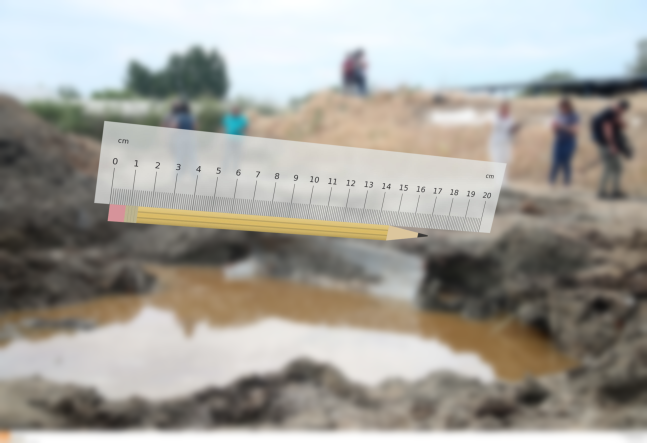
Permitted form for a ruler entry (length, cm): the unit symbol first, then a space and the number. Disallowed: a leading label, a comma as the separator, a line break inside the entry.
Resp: cm 17
